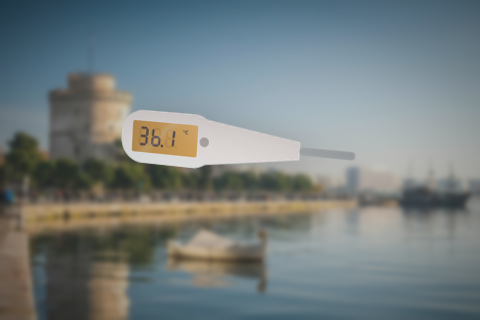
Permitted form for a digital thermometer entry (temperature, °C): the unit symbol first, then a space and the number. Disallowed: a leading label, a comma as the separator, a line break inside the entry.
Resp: °C 36.1
